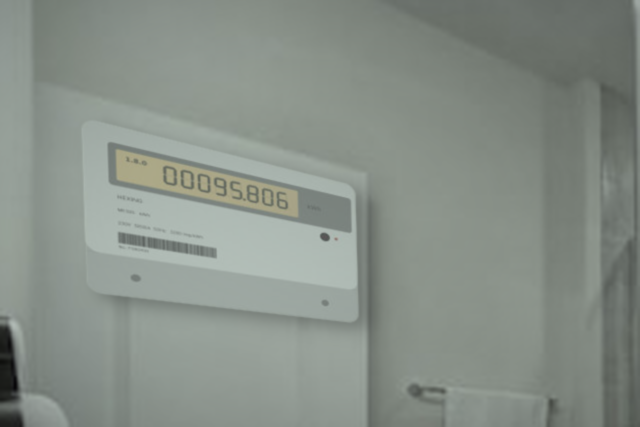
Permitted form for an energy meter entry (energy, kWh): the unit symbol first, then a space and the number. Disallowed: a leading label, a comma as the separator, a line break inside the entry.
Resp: kWh 95.806
